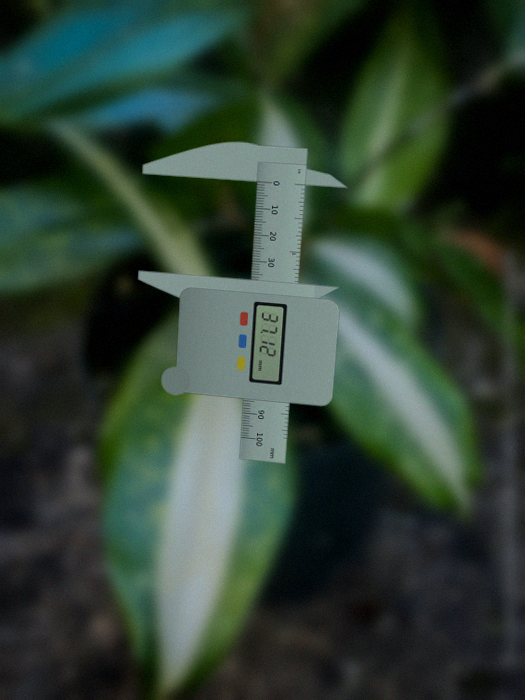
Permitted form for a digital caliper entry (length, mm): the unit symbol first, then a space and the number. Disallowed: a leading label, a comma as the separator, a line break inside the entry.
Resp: mm 37.12
